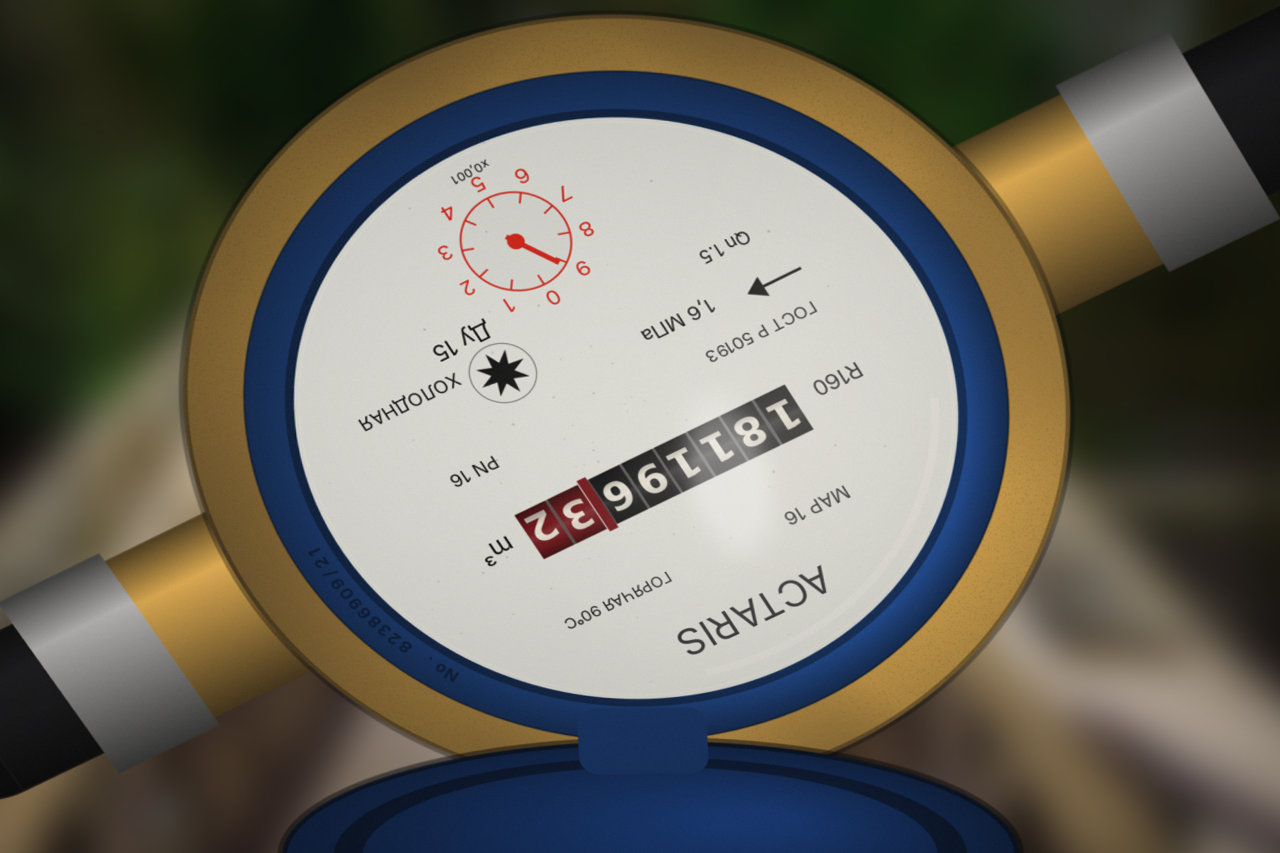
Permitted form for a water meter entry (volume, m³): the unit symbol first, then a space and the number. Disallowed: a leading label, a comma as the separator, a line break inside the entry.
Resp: m³ 181196.319
